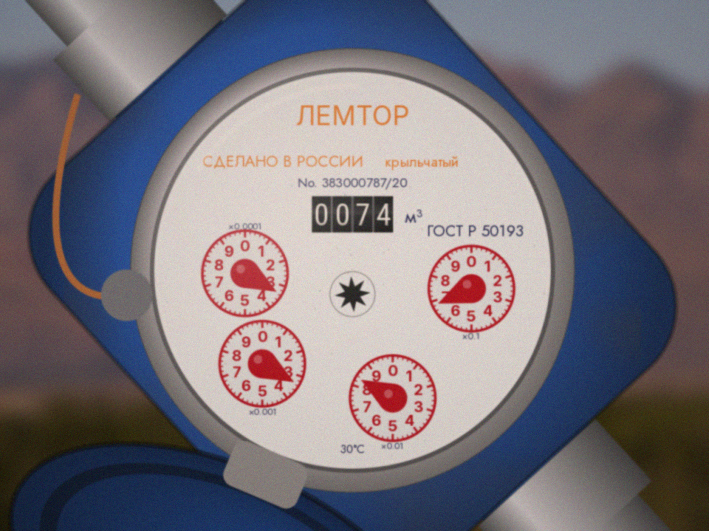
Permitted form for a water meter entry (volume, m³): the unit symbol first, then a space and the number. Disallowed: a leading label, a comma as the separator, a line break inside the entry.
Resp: m³ 74.6833
